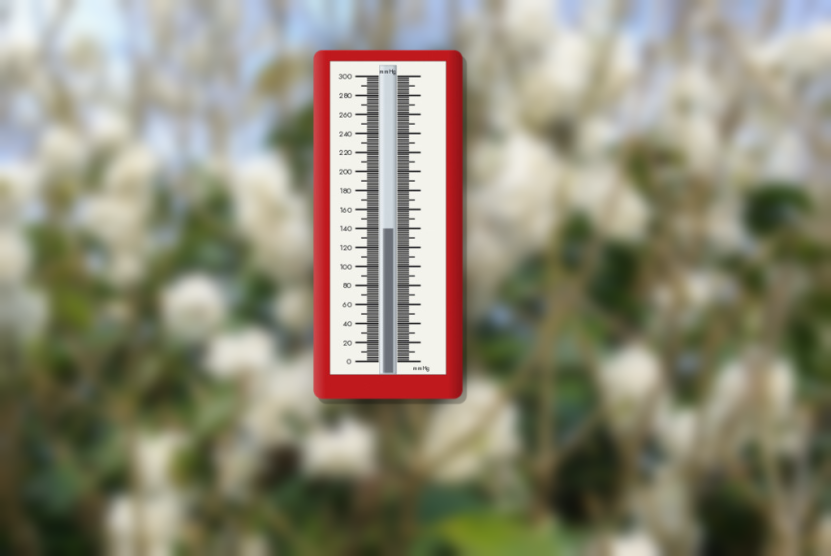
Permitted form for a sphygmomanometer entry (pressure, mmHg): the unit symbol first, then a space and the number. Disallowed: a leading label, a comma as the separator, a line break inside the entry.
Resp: mmHg 140
